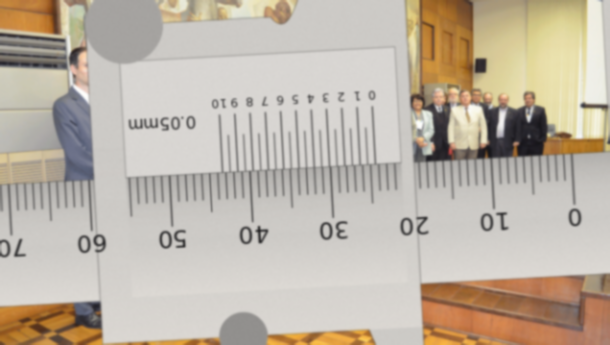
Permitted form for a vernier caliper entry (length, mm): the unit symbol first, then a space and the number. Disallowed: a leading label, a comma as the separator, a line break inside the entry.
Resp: mm 24.4
